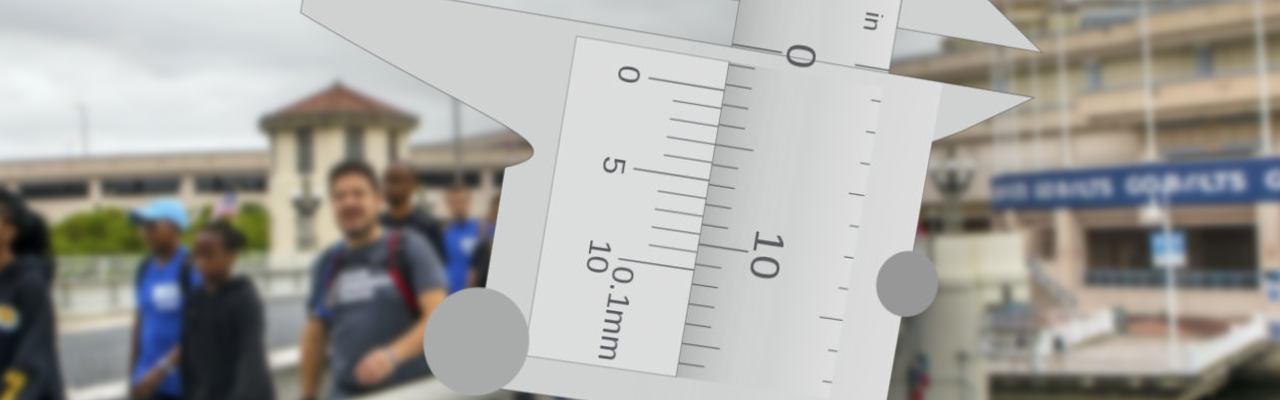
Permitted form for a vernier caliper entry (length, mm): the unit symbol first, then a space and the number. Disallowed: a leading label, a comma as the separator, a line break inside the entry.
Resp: mm 2.3
